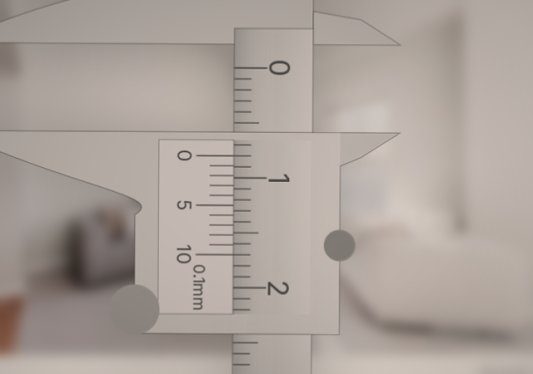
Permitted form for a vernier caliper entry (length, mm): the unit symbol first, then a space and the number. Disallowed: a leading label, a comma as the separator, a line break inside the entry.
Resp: mm 8.0
